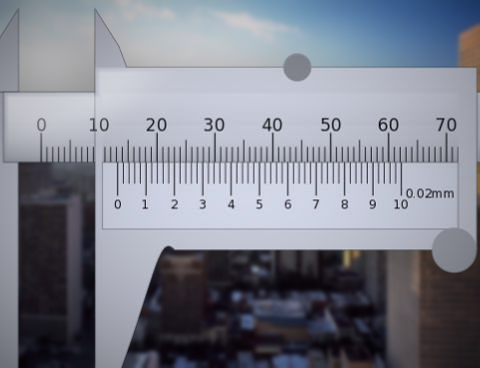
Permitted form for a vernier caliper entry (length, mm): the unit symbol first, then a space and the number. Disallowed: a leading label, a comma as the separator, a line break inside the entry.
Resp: mm 13.2
